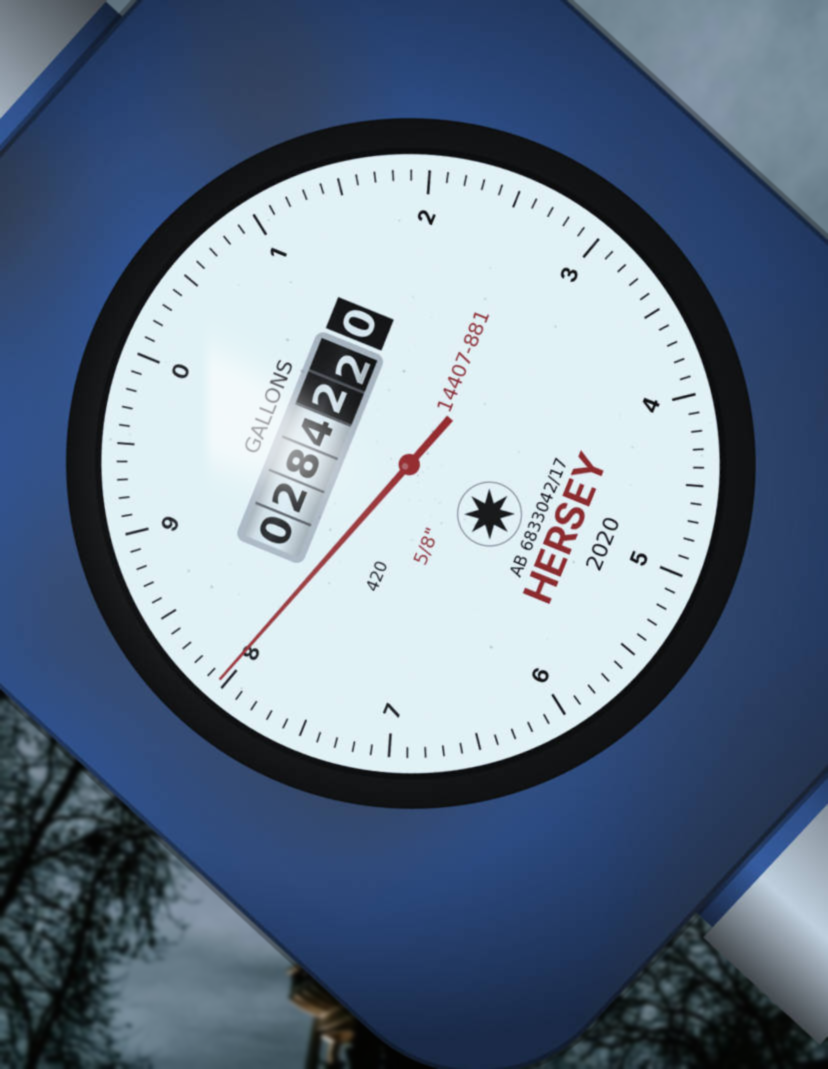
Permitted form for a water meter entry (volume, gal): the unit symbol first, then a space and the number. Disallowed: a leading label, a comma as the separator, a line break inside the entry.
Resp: gal 284218.0
